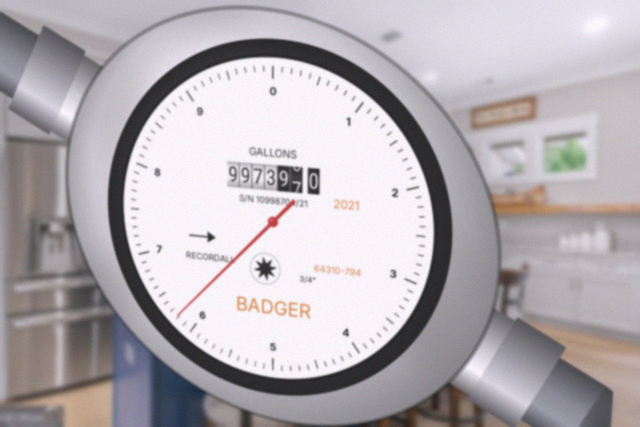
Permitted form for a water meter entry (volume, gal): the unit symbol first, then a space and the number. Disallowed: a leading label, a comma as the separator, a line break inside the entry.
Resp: gal 9973966.2
